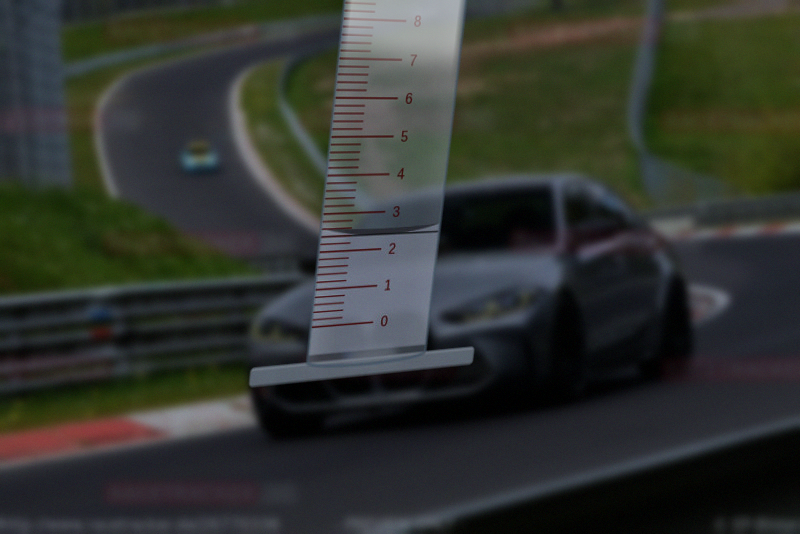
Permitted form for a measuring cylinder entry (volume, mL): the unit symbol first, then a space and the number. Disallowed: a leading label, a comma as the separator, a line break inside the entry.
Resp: mL 2.4
